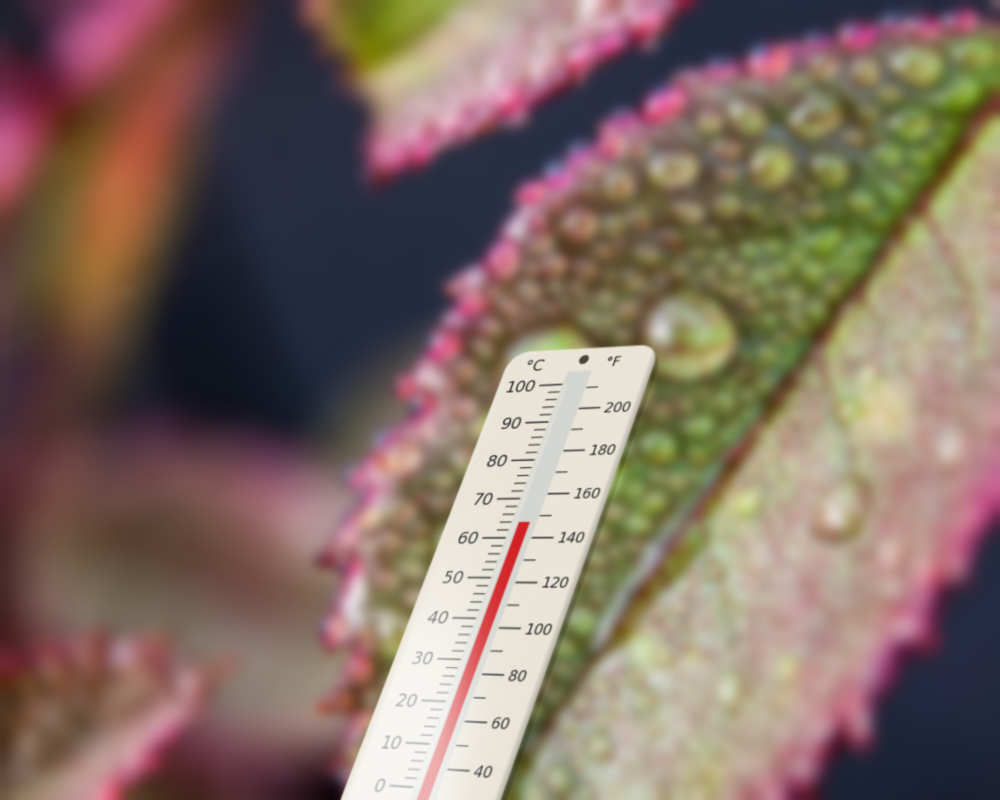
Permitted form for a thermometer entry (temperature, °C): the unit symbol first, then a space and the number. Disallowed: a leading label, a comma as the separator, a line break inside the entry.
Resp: °C 64
